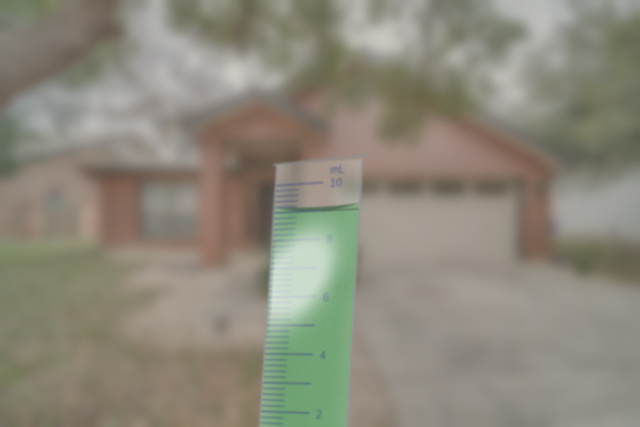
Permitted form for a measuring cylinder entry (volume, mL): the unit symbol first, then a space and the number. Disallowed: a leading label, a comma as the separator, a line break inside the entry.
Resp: mL 9
